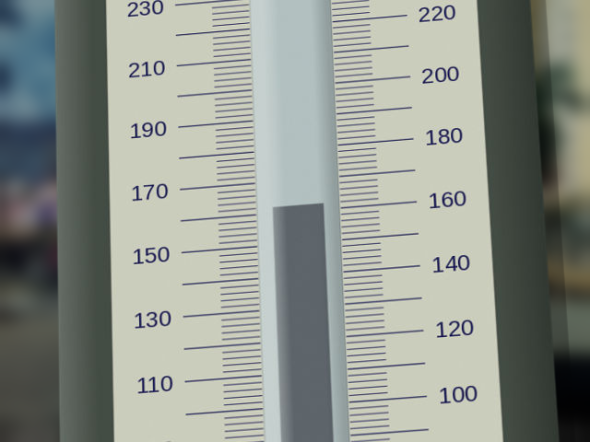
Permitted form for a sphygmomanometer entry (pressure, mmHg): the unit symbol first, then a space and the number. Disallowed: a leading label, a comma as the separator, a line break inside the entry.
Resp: mmHg 162
